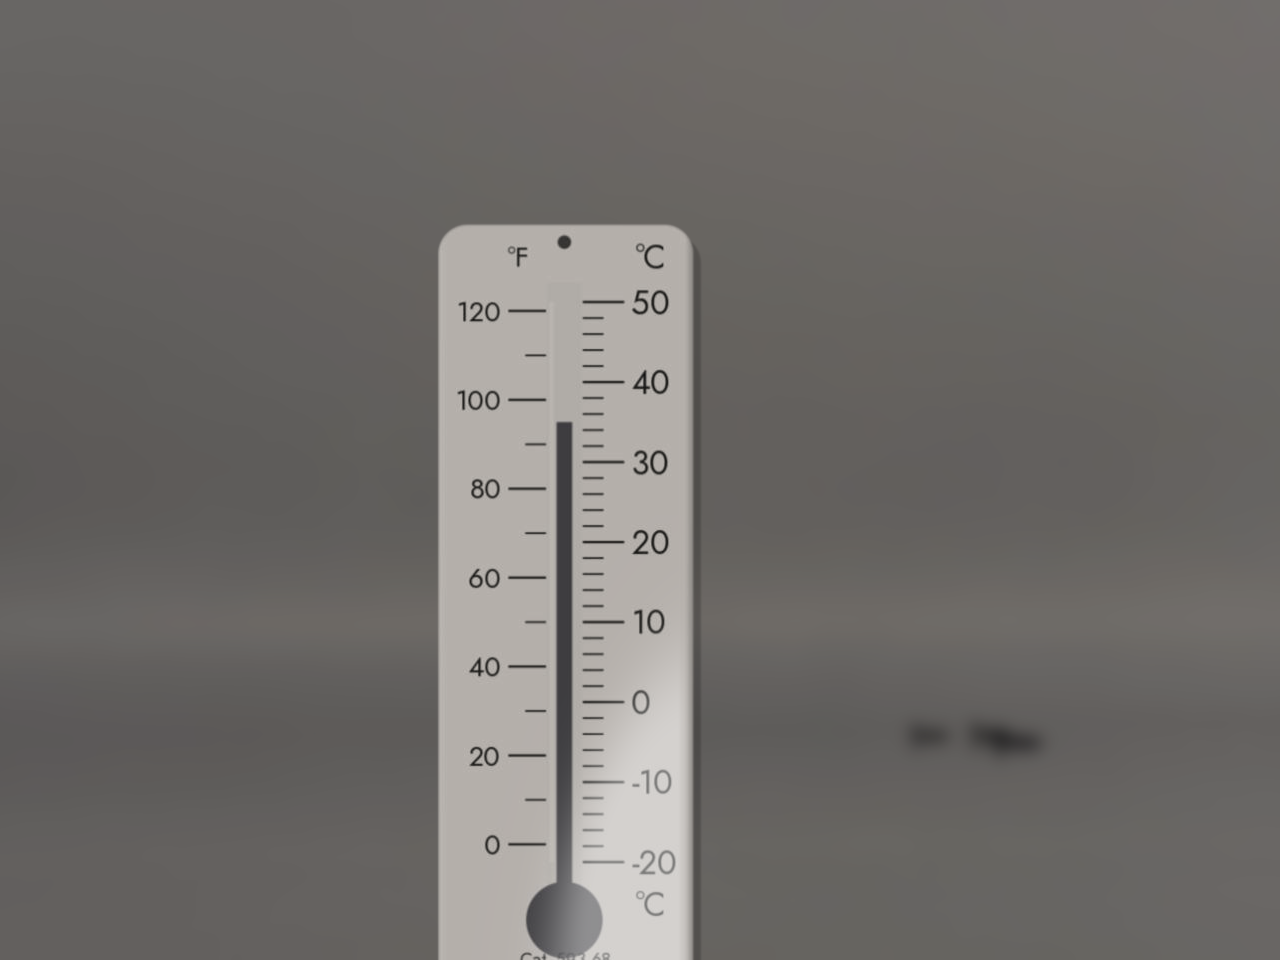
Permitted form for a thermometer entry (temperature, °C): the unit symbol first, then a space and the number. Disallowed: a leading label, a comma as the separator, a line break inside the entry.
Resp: °C 35
